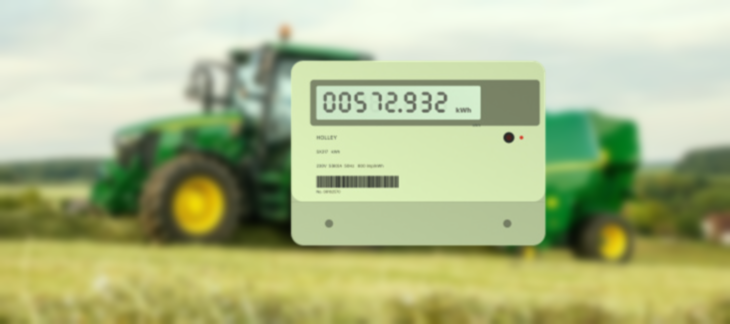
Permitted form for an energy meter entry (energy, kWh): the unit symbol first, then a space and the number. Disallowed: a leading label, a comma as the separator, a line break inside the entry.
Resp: kWh 572.932
